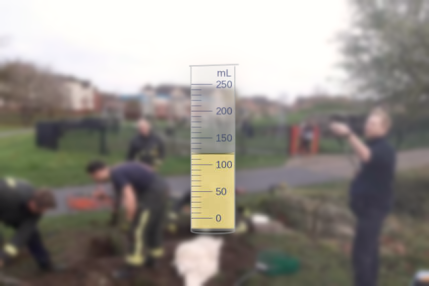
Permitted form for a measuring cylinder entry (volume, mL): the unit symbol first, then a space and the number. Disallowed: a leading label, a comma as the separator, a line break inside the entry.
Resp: mL 120
